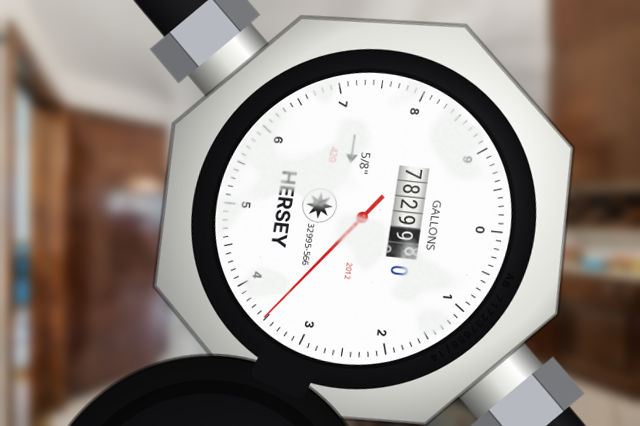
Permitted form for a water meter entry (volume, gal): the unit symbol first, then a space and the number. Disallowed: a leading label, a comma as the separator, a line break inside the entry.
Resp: gal 7829983.5
